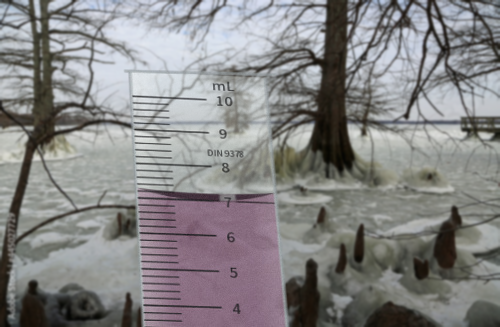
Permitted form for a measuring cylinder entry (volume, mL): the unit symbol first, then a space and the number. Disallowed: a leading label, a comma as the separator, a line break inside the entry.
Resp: mL 7
